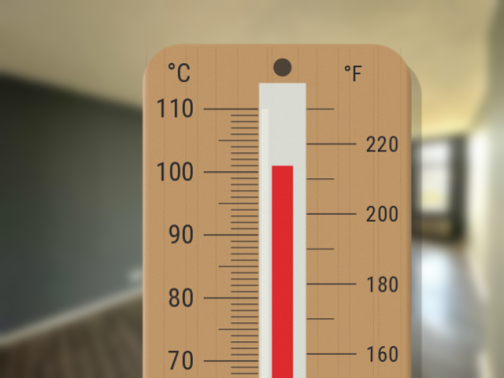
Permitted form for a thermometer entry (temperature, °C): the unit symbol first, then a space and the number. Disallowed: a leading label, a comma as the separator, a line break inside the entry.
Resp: °C 101
